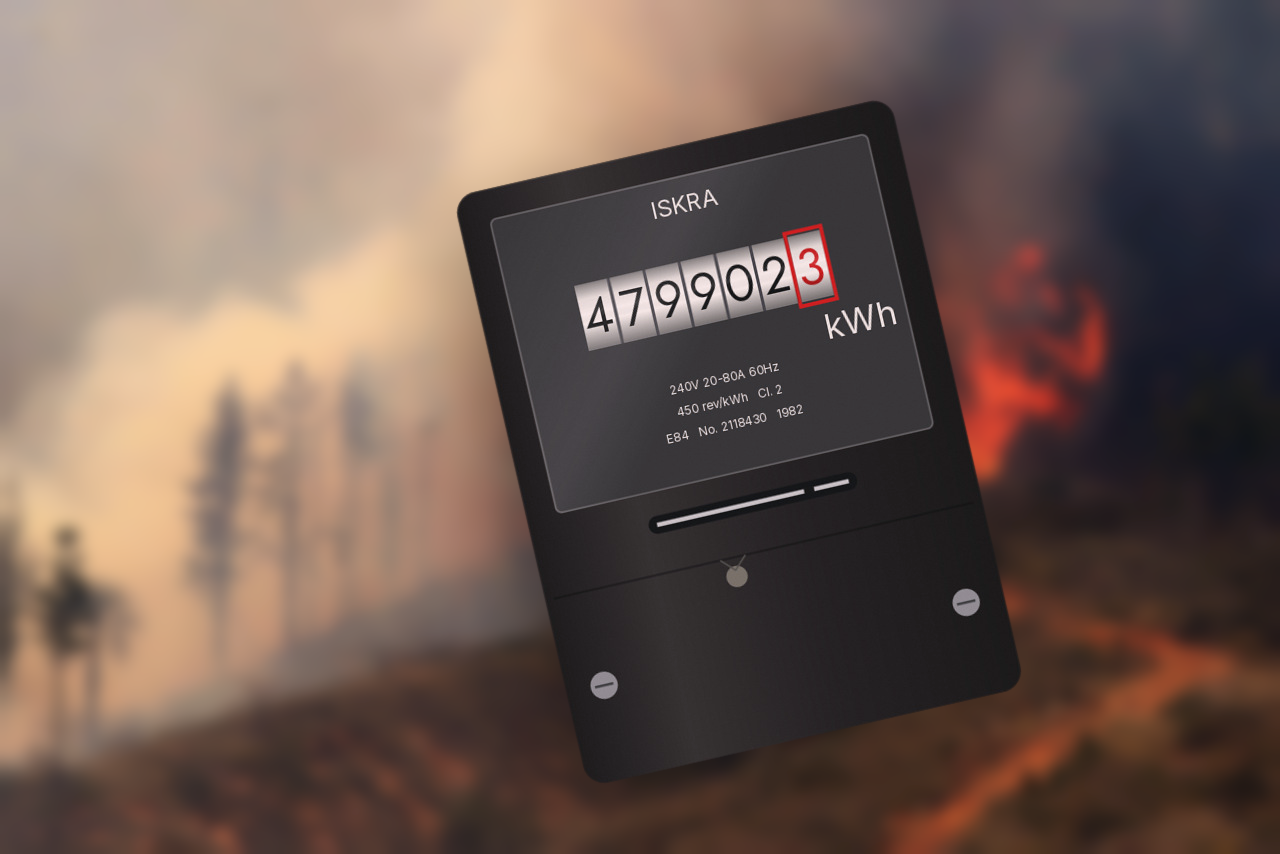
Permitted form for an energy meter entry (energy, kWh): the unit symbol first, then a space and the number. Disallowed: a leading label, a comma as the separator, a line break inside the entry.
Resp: kWh 479902.3
